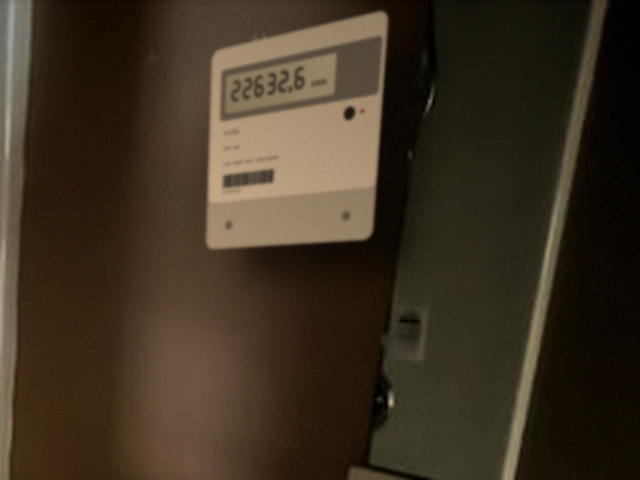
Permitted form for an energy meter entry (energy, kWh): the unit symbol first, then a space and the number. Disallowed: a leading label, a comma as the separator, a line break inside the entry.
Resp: kWh 22632.6
